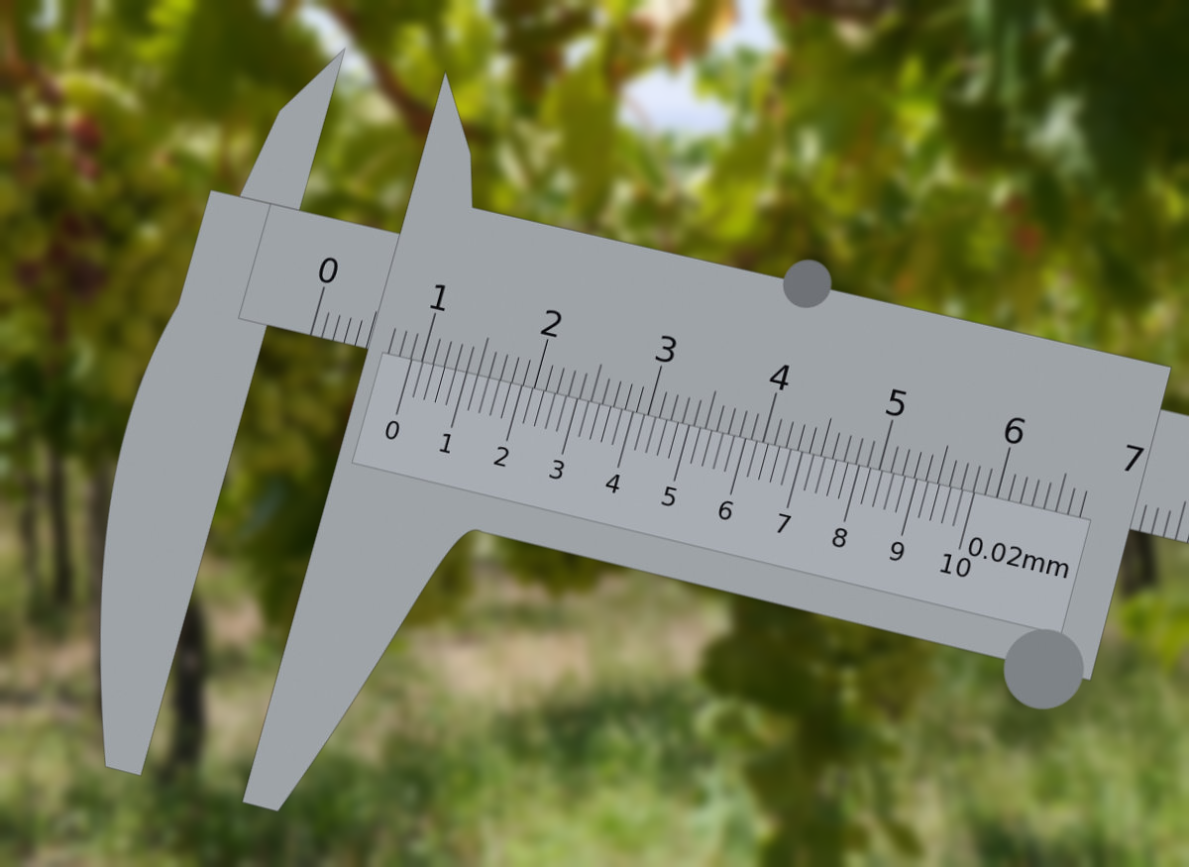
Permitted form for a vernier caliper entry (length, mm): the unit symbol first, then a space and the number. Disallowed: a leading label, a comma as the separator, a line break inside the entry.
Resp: mm 9.1
